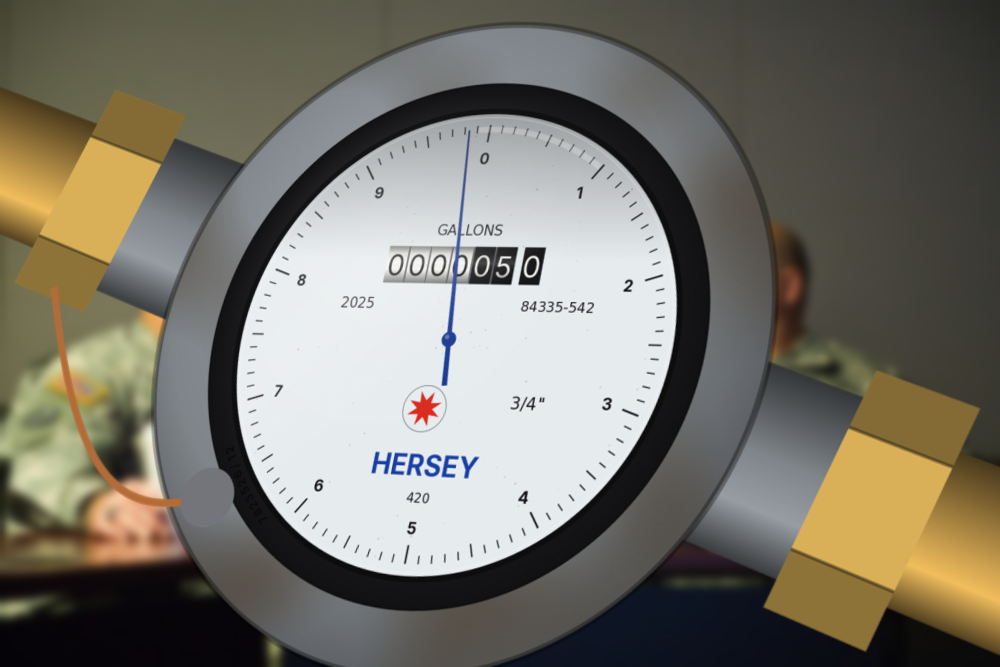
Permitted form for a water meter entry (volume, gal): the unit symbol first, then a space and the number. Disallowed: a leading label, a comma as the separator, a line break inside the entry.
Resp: gal 49.8
